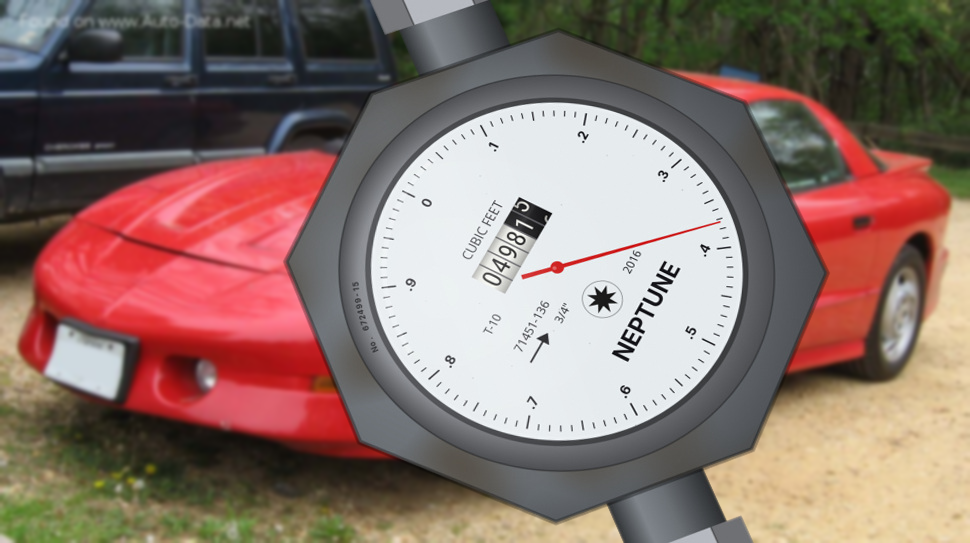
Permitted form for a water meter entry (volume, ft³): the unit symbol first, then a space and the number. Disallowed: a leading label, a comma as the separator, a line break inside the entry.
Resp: ft³ 49815.37
